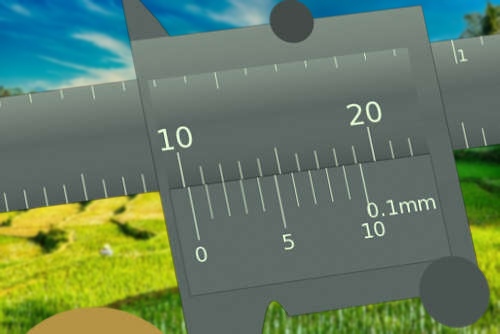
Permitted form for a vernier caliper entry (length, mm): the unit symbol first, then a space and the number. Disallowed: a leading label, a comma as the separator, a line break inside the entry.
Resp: mm 10.2
